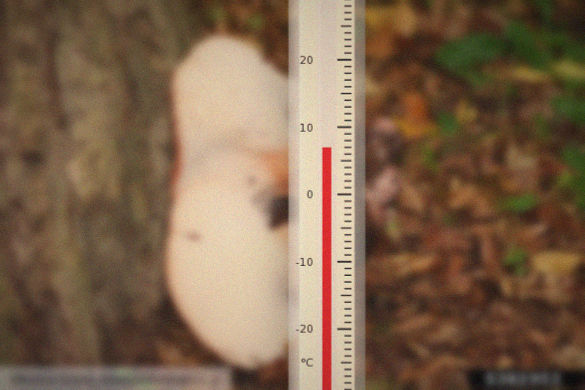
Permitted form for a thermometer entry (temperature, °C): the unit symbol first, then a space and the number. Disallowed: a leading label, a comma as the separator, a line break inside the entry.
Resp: °C 7
